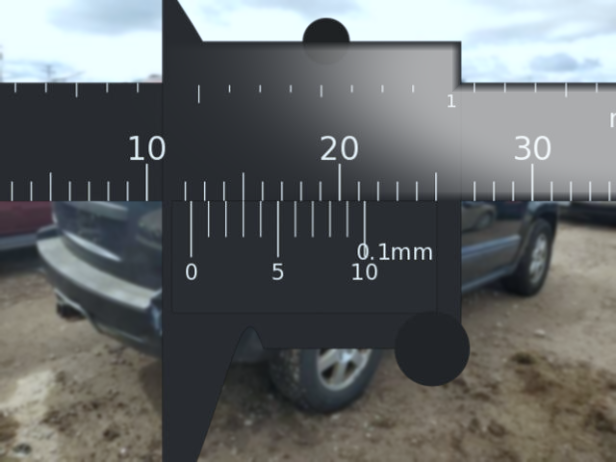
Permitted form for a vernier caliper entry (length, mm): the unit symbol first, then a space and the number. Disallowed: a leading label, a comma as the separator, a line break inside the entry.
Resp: mm 12.3
